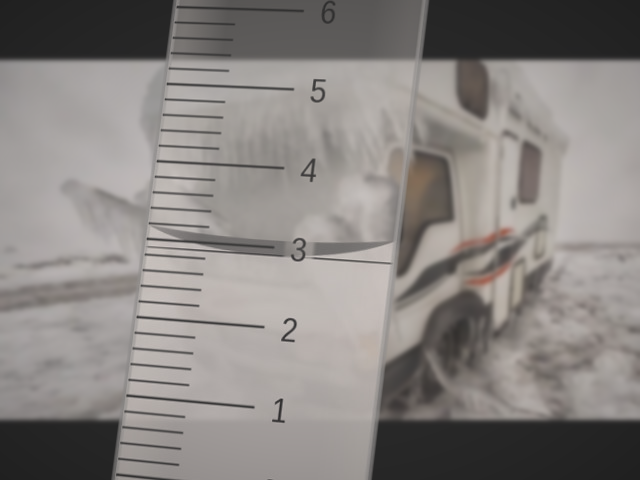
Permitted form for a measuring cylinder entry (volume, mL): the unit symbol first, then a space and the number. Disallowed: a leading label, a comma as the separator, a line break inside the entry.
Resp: mL 2.9
